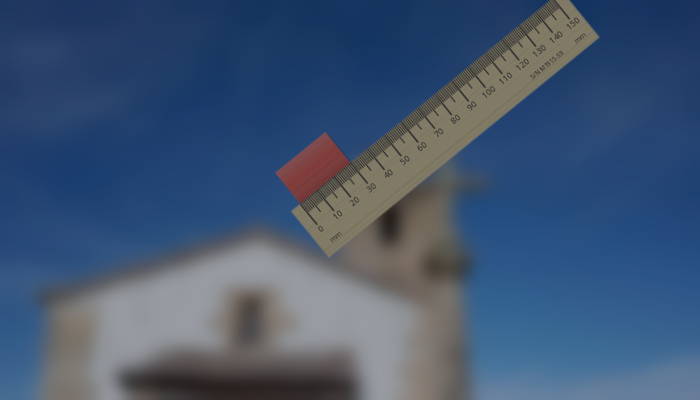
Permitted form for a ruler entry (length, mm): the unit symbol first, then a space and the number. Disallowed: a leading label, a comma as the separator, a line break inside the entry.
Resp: mm 30
